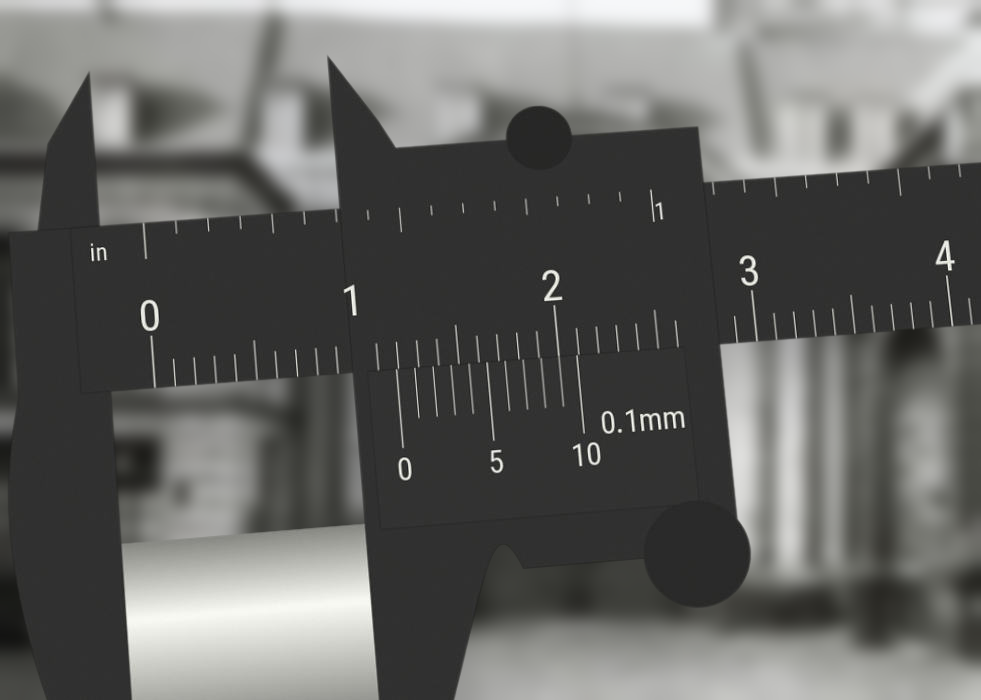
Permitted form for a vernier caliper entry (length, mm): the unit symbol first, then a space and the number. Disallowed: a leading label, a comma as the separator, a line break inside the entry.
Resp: mm 11.9
